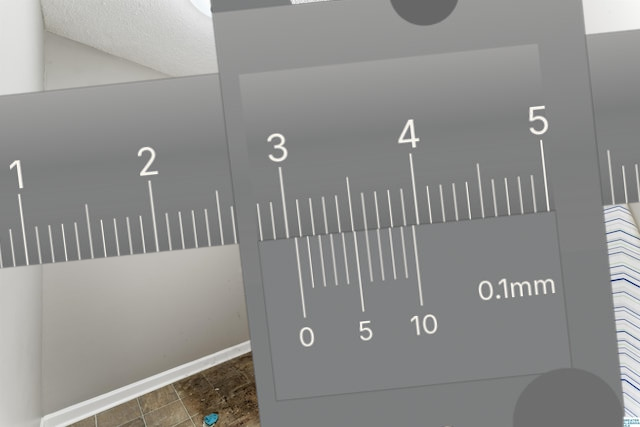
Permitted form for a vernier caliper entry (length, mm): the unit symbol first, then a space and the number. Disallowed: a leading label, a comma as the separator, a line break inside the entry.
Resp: mm 30.6
